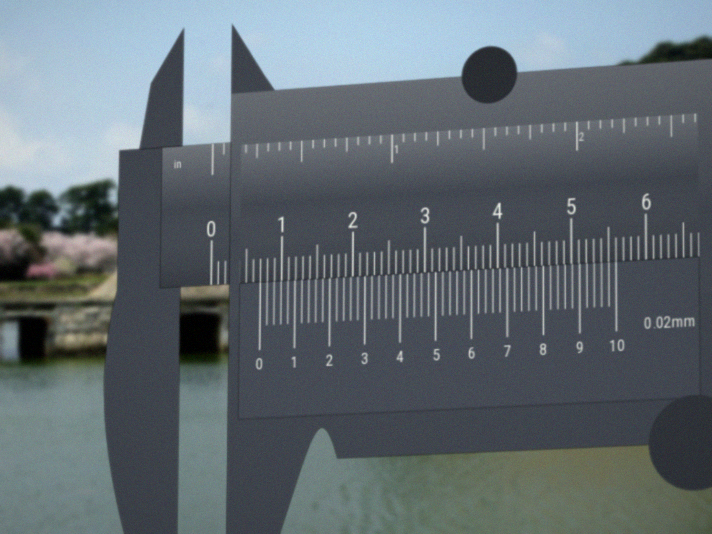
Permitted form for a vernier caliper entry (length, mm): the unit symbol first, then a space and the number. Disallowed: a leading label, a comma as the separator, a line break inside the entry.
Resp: mm 7.0
